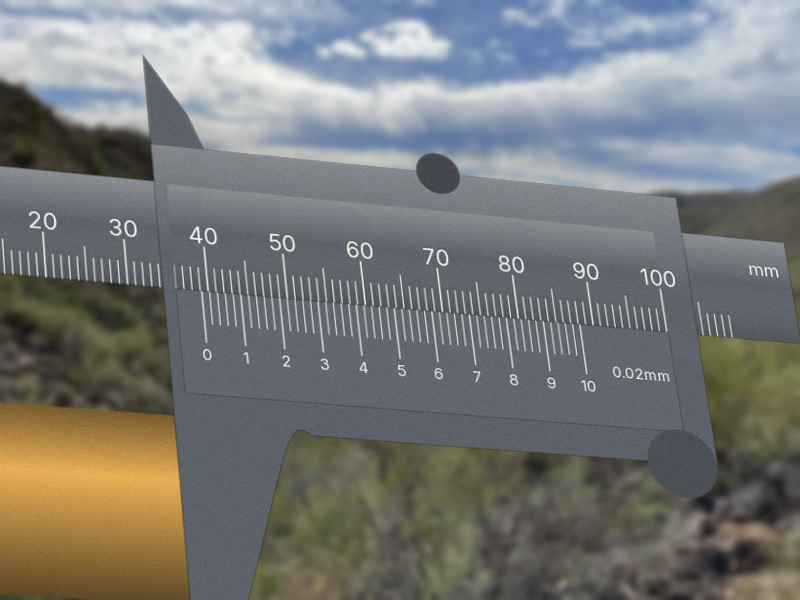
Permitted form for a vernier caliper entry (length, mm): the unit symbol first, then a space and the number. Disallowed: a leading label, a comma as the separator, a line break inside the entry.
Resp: mm 39.2
